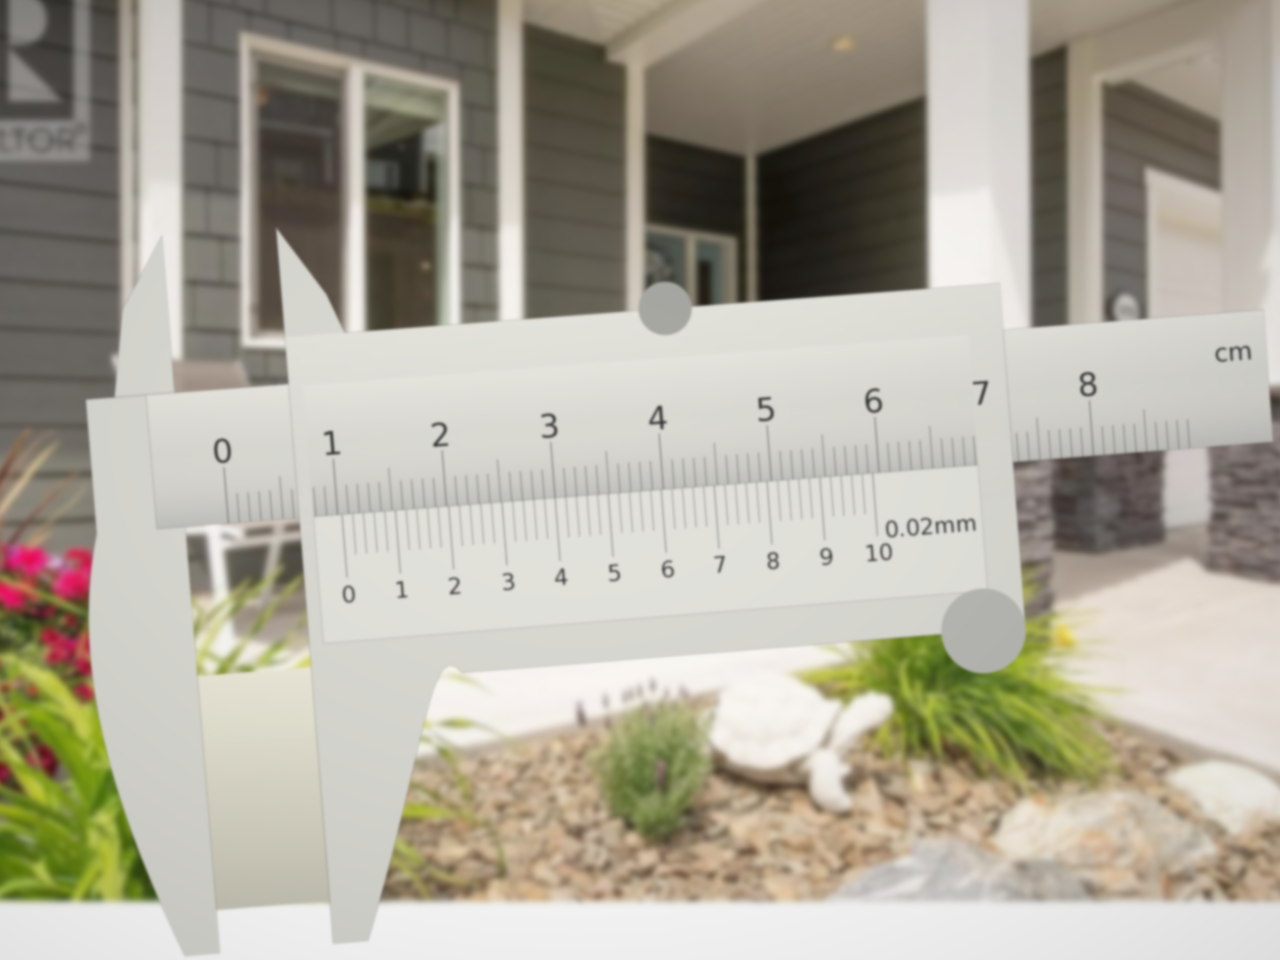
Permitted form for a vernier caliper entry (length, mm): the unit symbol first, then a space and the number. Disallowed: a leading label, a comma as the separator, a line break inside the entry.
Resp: mm 10.4
